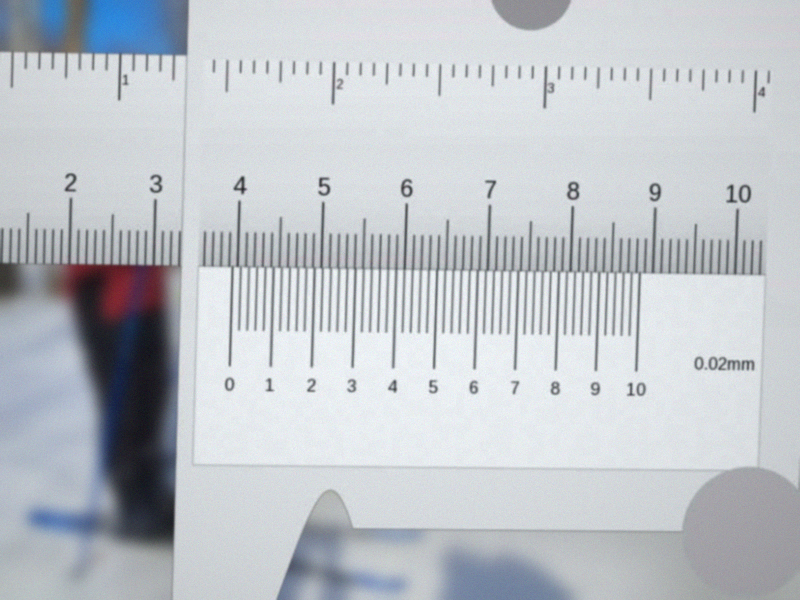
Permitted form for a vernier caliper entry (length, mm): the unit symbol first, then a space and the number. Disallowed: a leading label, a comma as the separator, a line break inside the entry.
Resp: mm 39.4
